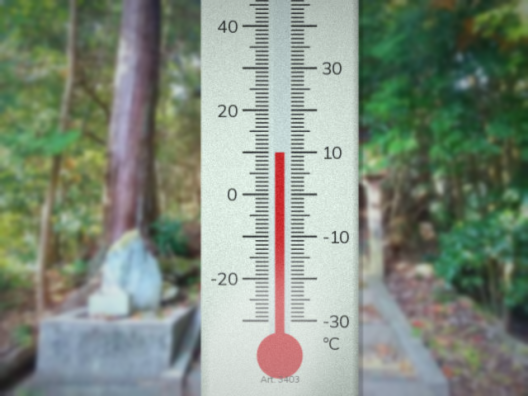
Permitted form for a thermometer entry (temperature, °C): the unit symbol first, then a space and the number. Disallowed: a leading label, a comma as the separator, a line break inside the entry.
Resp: °C 10
